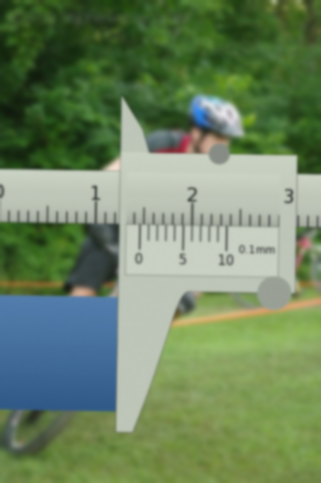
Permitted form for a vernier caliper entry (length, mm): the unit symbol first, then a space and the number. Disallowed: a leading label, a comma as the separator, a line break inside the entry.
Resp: mm 14.6
